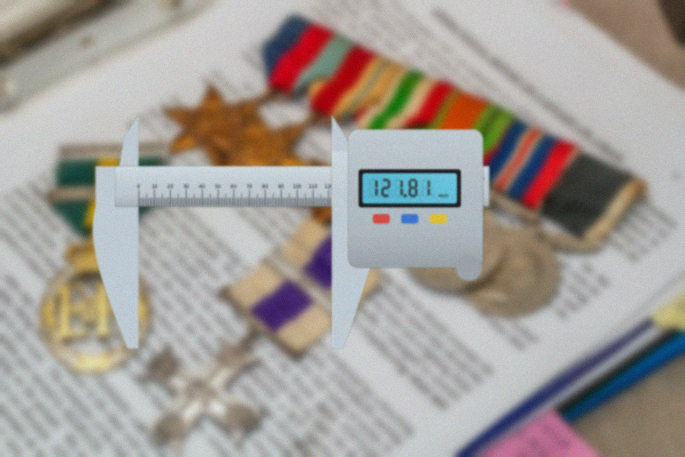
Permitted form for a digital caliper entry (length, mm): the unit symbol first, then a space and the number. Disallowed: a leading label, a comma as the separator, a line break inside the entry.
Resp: mm 121.81
